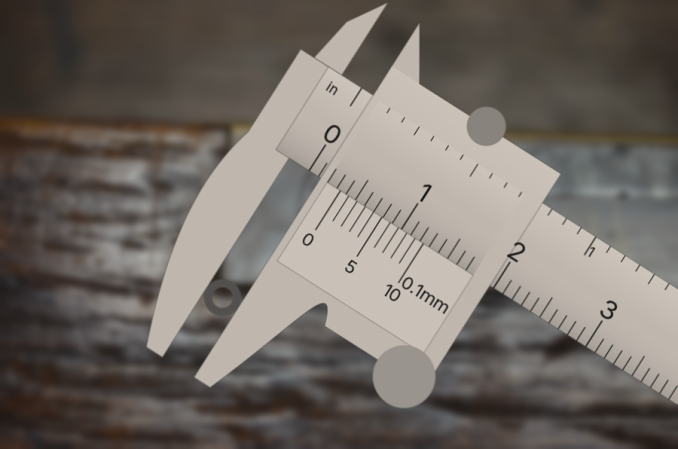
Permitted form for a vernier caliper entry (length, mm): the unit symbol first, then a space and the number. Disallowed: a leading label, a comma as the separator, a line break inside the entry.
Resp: mm 3.4
